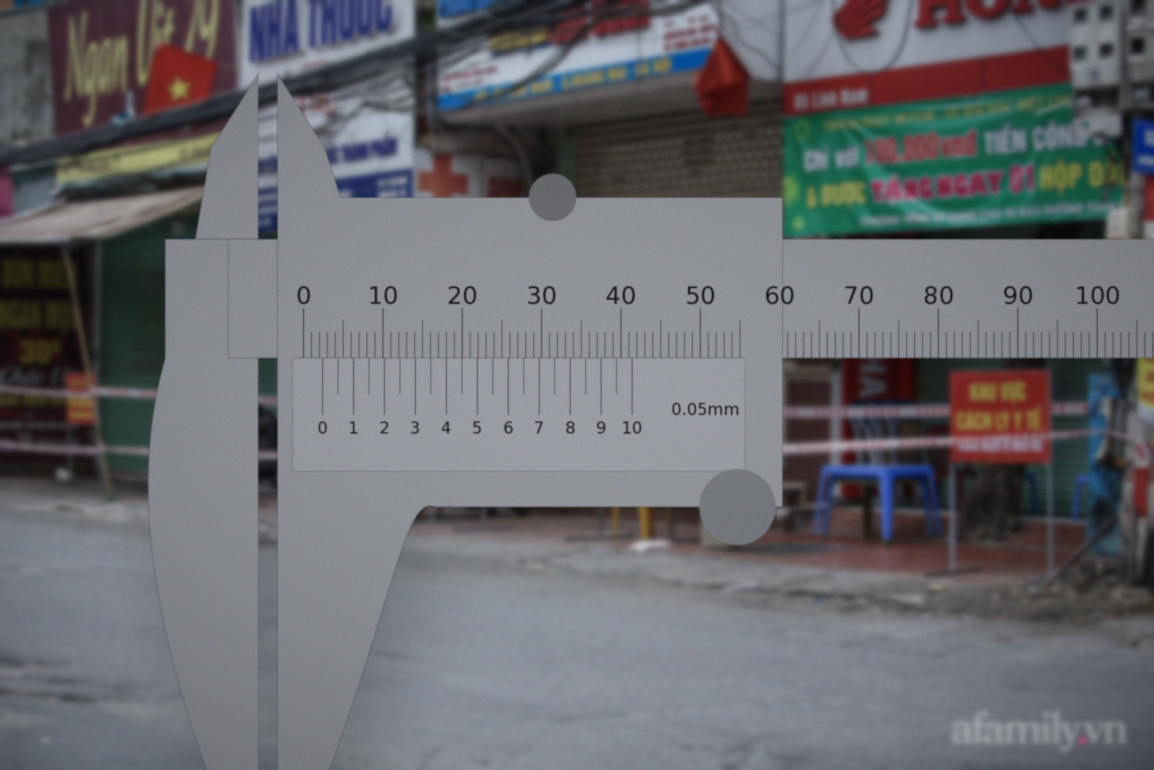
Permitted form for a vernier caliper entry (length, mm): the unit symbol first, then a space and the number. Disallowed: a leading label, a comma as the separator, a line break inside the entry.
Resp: mm 2.4
